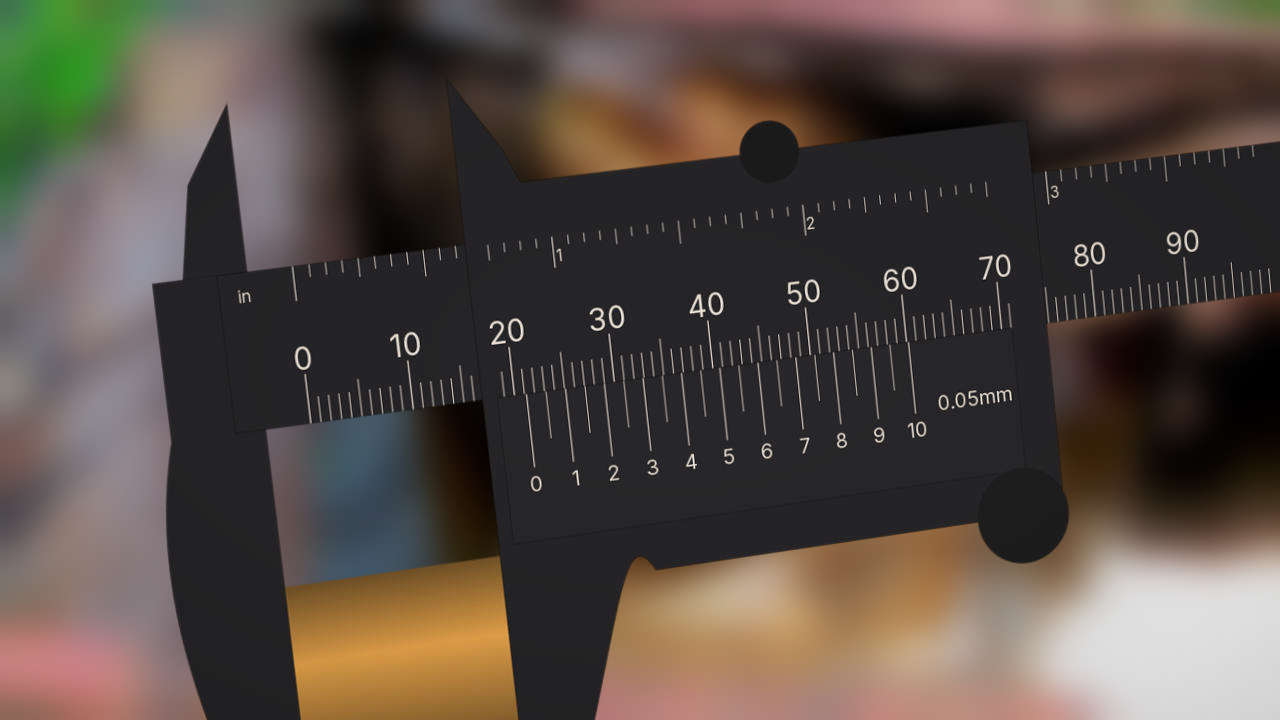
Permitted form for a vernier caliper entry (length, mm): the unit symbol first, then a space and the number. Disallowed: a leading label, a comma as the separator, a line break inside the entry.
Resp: mm 21.2
